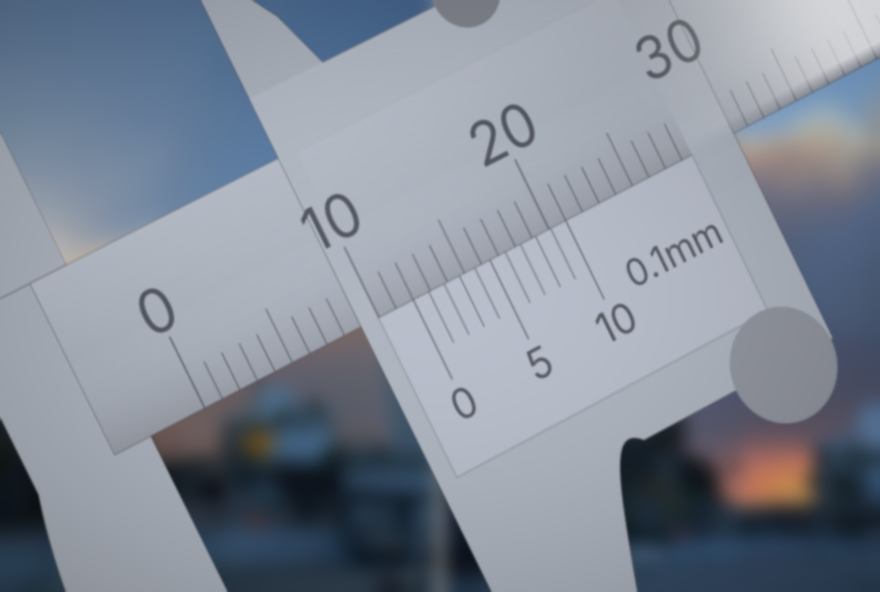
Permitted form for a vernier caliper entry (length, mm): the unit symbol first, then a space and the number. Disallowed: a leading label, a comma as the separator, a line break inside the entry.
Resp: mm 12.0
